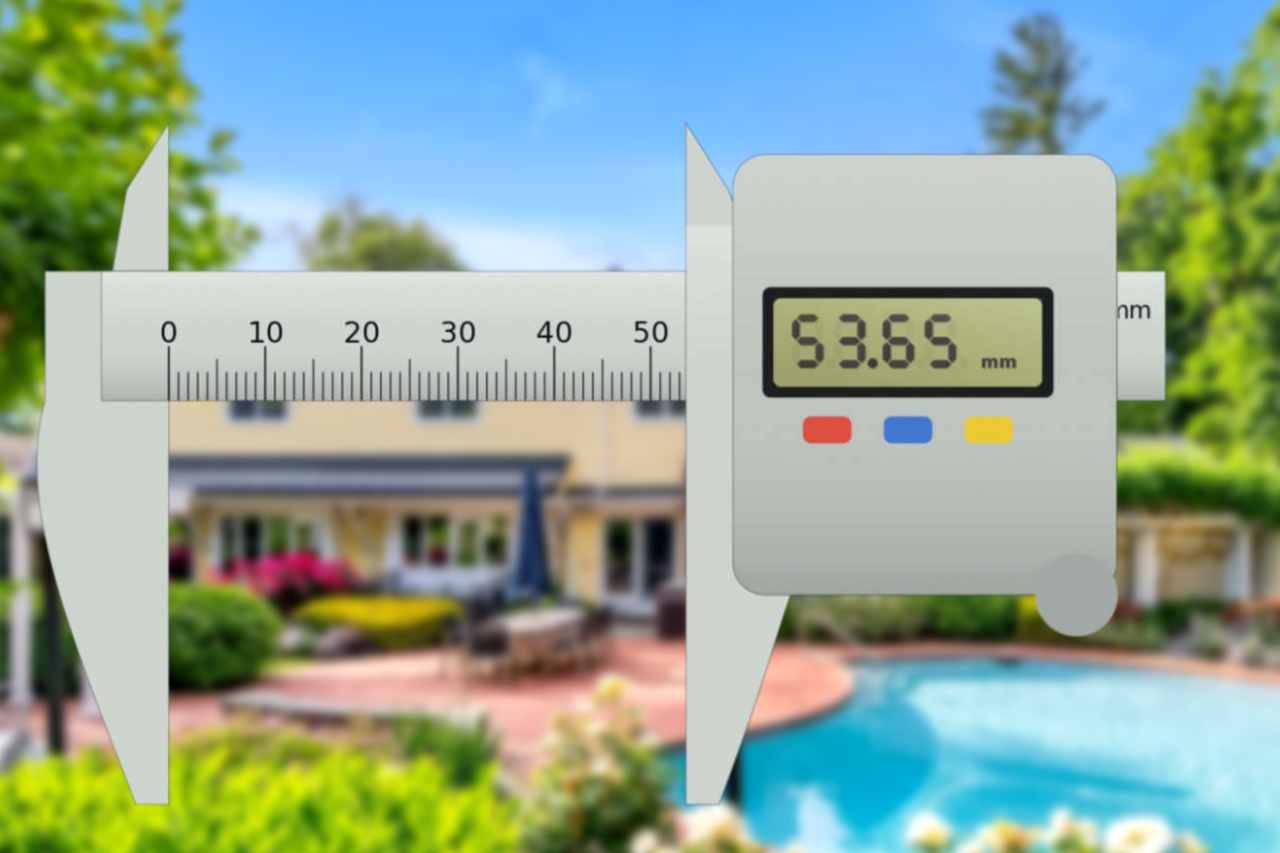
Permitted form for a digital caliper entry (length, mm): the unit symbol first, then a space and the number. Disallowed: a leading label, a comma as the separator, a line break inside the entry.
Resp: mm 53.65
